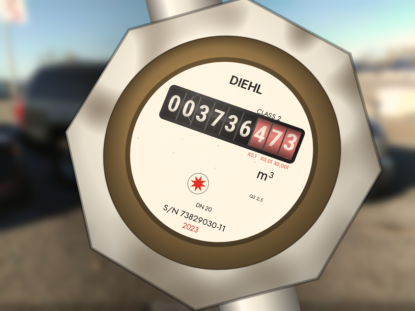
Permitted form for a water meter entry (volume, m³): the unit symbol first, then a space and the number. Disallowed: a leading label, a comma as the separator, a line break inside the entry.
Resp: m³ 3736.473
